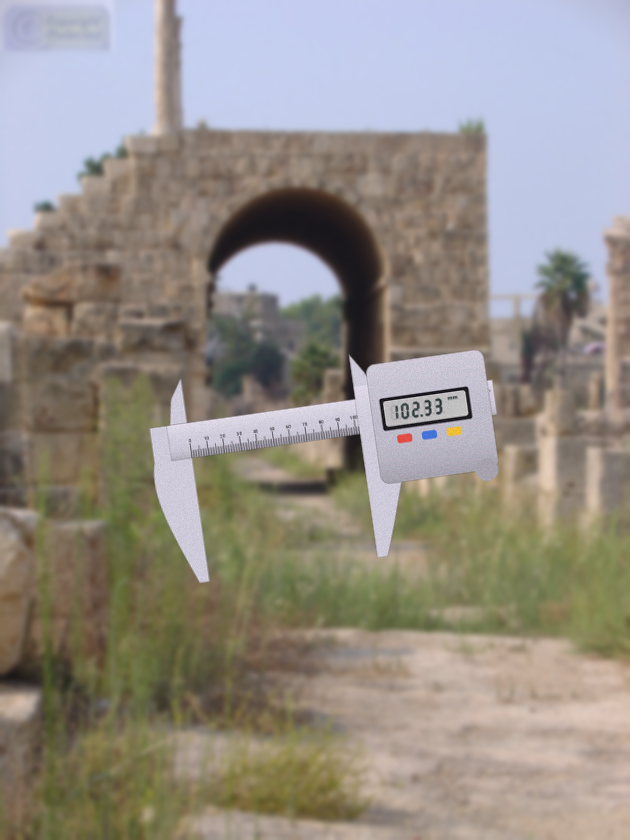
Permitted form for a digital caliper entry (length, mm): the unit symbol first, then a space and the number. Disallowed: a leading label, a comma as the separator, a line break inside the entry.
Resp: mm 102.33
